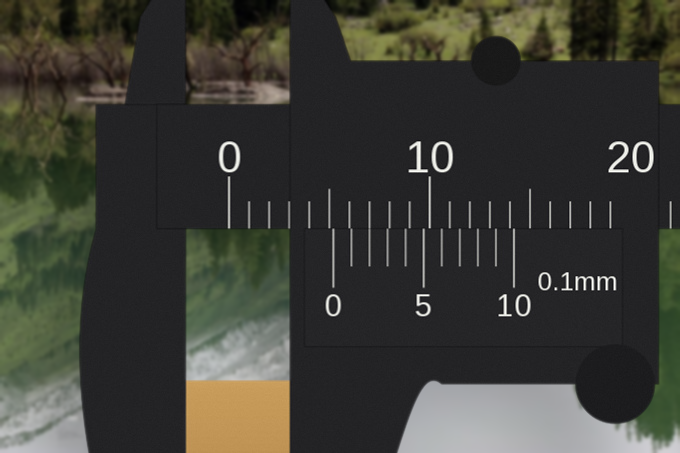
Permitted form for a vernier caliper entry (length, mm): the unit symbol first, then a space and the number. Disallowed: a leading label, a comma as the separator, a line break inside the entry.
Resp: mm 5.2
